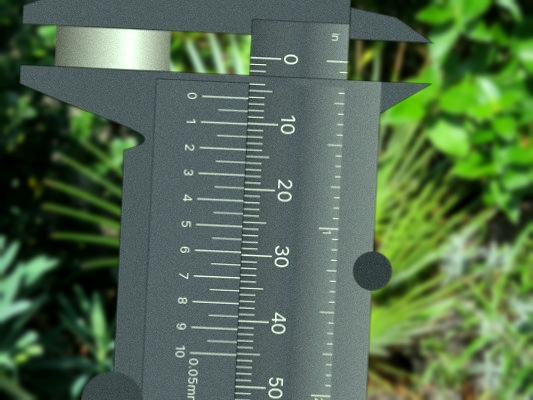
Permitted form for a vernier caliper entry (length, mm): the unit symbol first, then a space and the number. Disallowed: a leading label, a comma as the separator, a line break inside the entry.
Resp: mm 6.2
